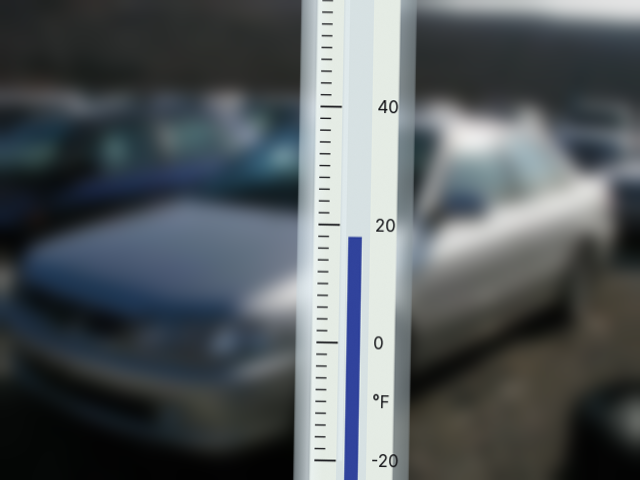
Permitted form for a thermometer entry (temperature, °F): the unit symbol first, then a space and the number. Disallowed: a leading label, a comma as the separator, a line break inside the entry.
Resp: °F 18
